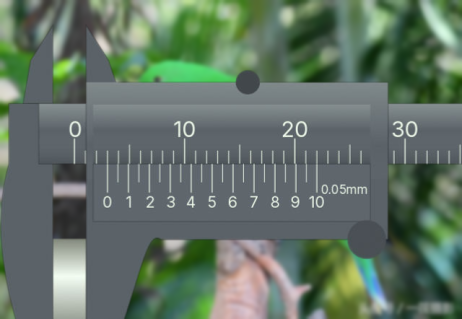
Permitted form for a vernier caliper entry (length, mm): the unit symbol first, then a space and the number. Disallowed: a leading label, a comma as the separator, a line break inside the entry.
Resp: mm 3.0
